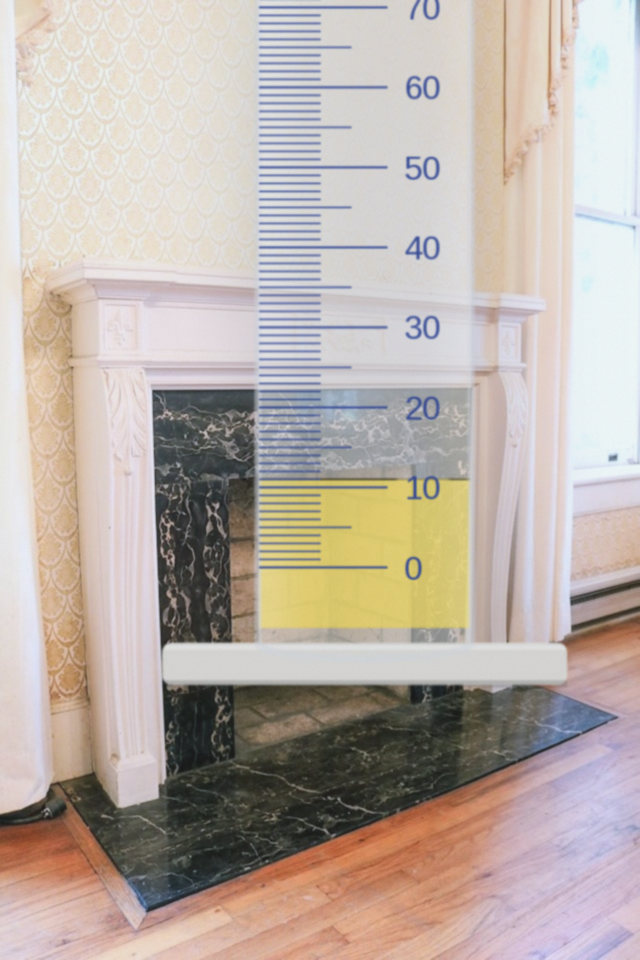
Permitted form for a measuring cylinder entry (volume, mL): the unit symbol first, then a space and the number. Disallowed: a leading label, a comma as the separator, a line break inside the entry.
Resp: mL 11
